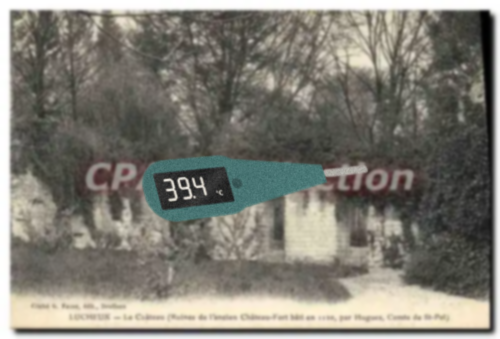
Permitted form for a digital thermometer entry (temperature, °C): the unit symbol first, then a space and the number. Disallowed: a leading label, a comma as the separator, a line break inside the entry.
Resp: °C 39.4
